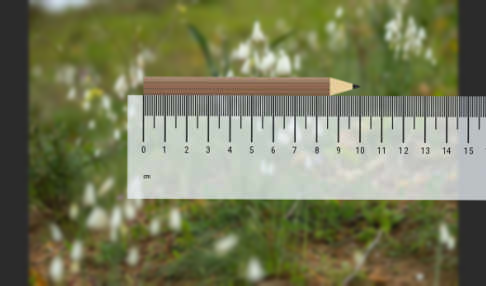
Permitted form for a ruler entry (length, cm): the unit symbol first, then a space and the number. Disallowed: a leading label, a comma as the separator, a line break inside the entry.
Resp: cm 10
